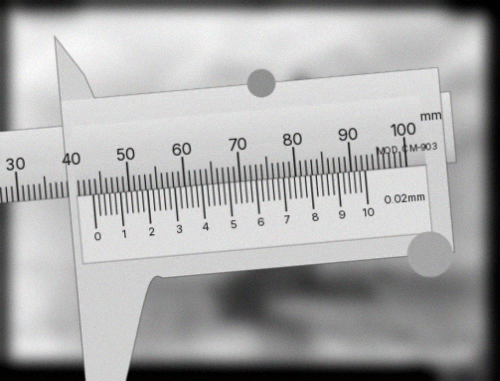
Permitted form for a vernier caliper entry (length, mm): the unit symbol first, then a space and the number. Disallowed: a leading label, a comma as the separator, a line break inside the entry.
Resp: mm 43.5
